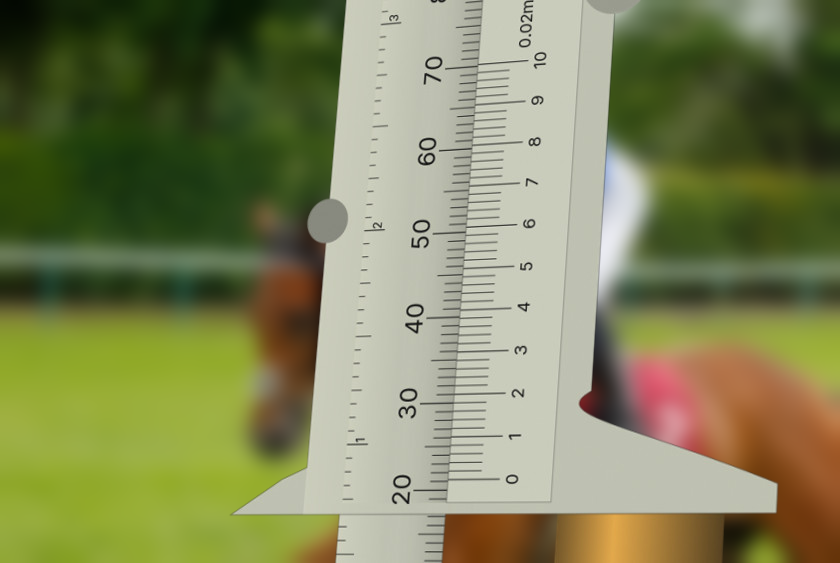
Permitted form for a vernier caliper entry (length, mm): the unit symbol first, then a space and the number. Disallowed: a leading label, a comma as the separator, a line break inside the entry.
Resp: mm 21.2
